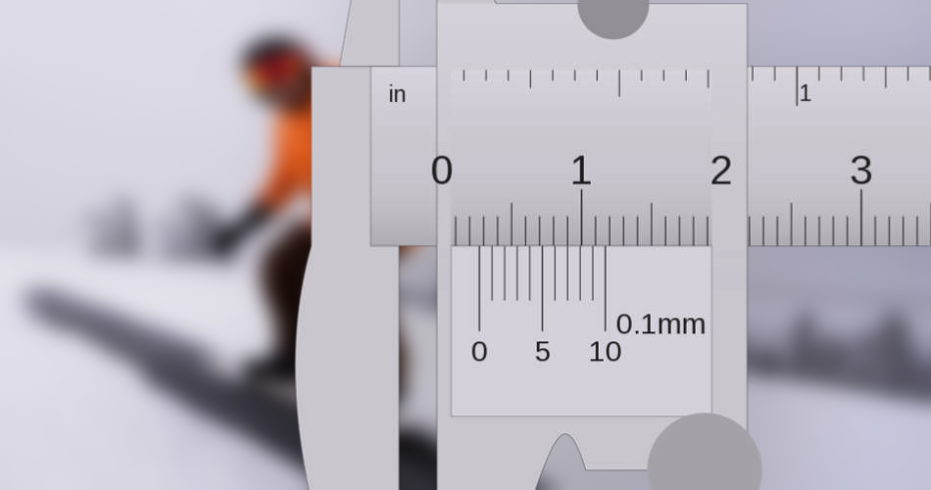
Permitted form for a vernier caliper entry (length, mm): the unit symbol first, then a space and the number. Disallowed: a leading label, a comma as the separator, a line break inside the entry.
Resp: mm 2.7
